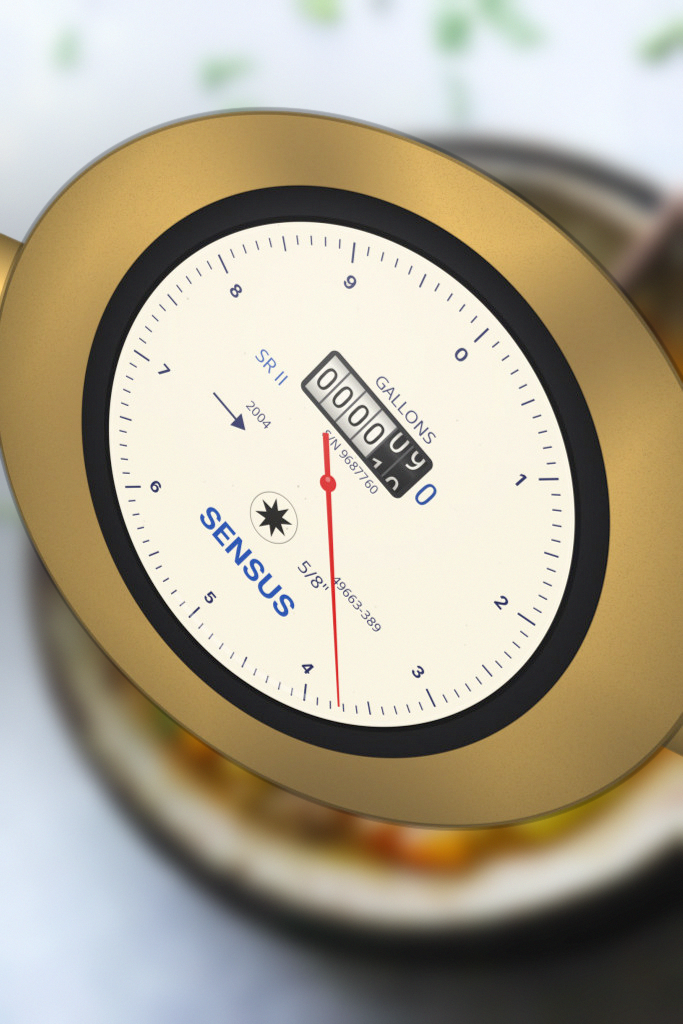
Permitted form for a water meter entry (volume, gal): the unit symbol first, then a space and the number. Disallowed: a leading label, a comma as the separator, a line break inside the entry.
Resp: gal 93.7
